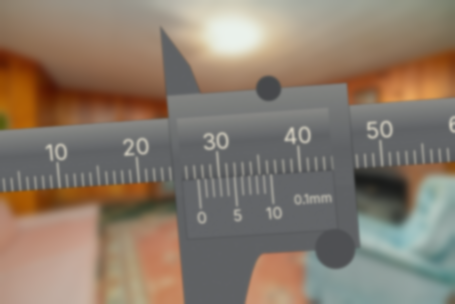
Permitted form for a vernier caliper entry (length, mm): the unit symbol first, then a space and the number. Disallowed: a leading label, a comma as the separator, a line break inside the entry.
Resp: mm 27.4
